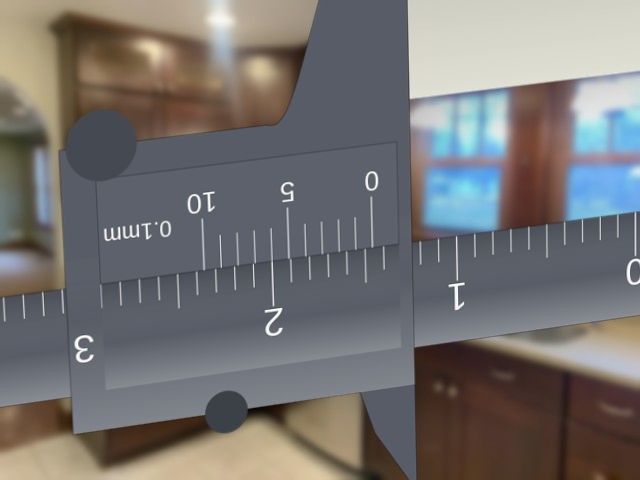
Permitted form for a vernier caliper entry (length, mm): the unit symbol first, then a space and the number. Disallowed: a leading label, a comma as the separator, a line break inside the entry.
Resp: mm 14.6
